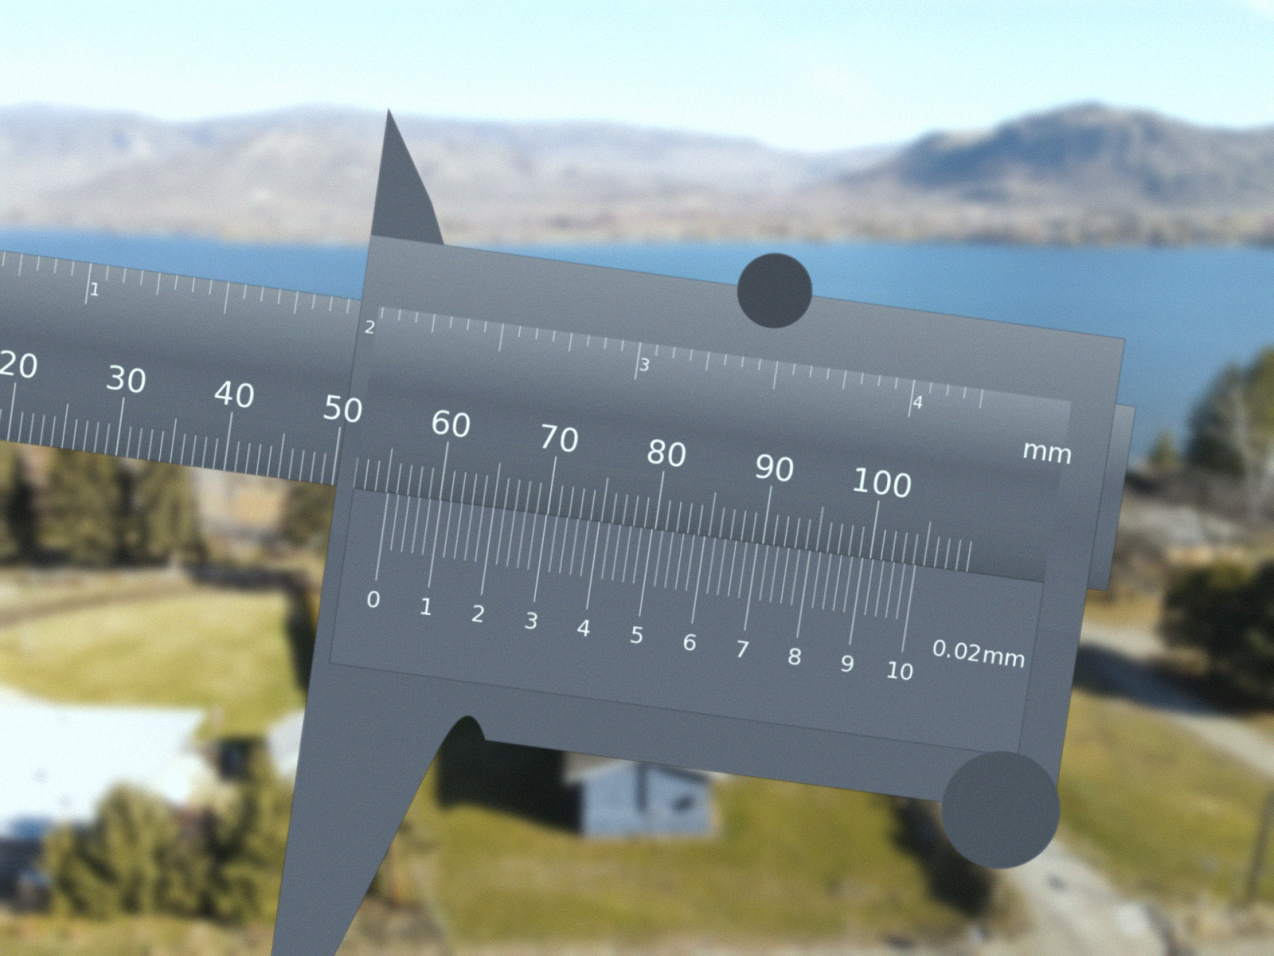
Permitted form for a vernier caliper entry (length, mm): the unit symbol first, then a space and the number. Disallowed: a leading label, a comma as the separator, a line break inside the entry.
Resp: mm 55.2
